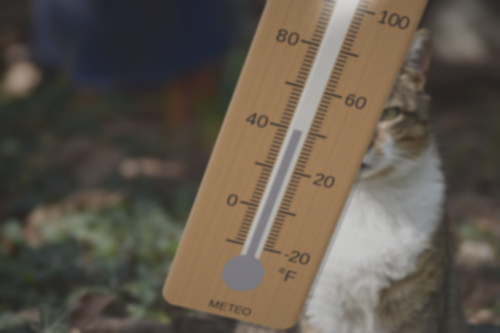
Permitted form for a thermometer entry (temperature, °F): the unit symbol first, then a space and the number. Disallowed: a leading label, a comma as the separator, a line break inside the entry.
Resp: °F 40
